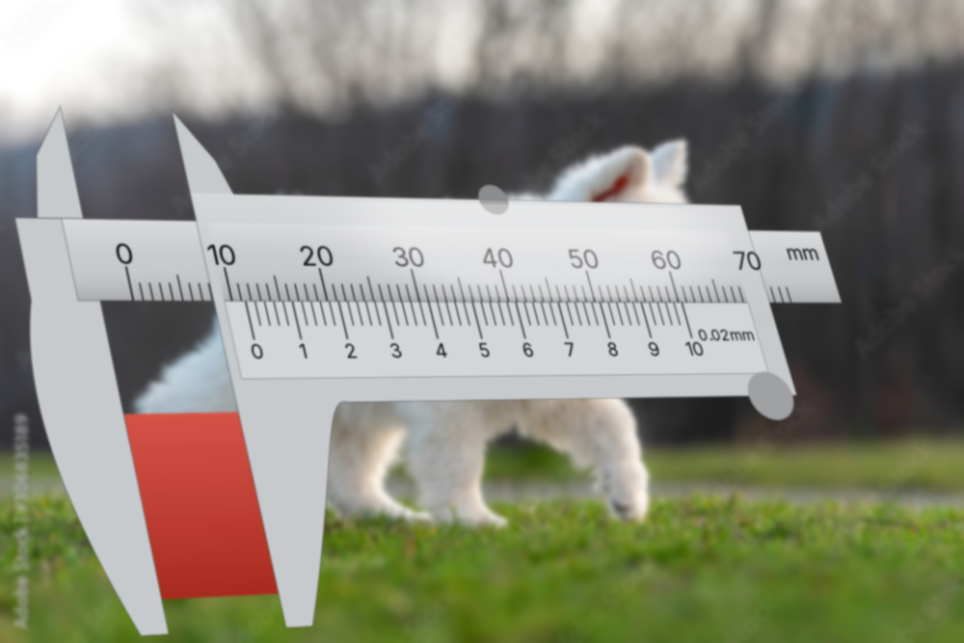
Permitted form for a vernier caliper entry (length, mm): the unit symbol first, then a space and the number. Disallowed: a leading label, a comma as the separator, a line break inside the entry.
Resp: mm 11.4
